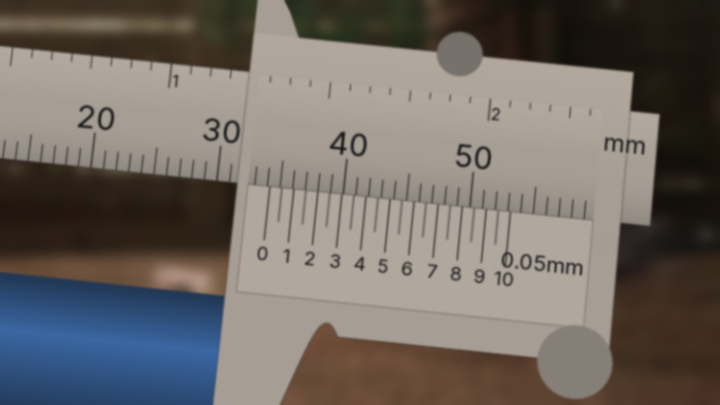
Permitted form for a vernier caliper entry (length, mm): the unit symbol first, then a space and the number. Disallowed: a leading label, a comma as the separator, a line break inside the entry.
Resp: mm 34.2
